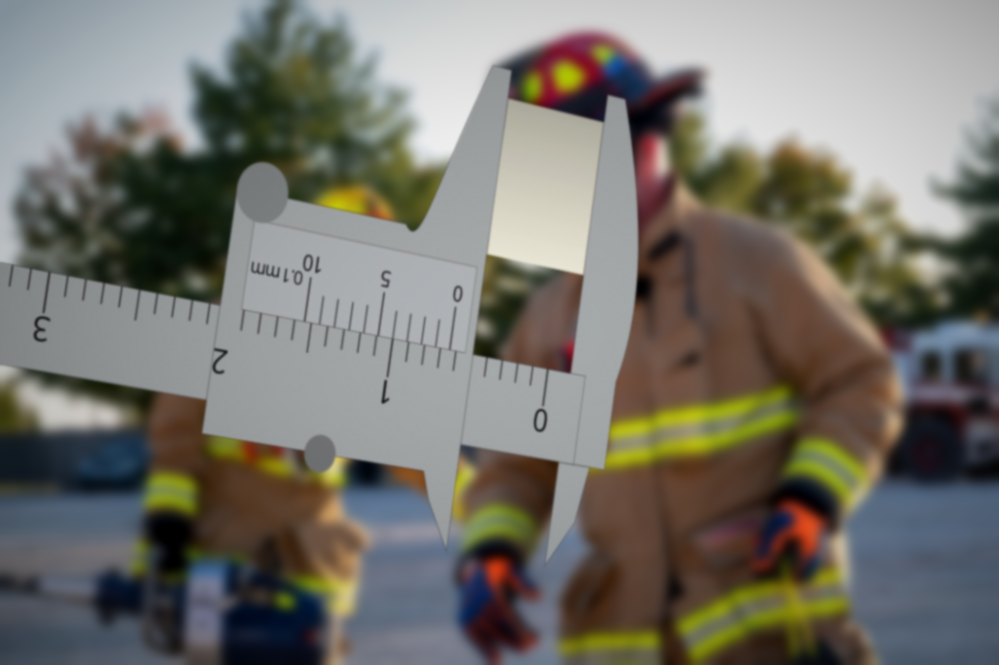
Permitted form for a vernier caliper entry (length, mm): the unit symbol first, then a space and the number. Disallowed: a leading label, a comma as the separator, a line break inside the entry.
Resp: mm 6.4
